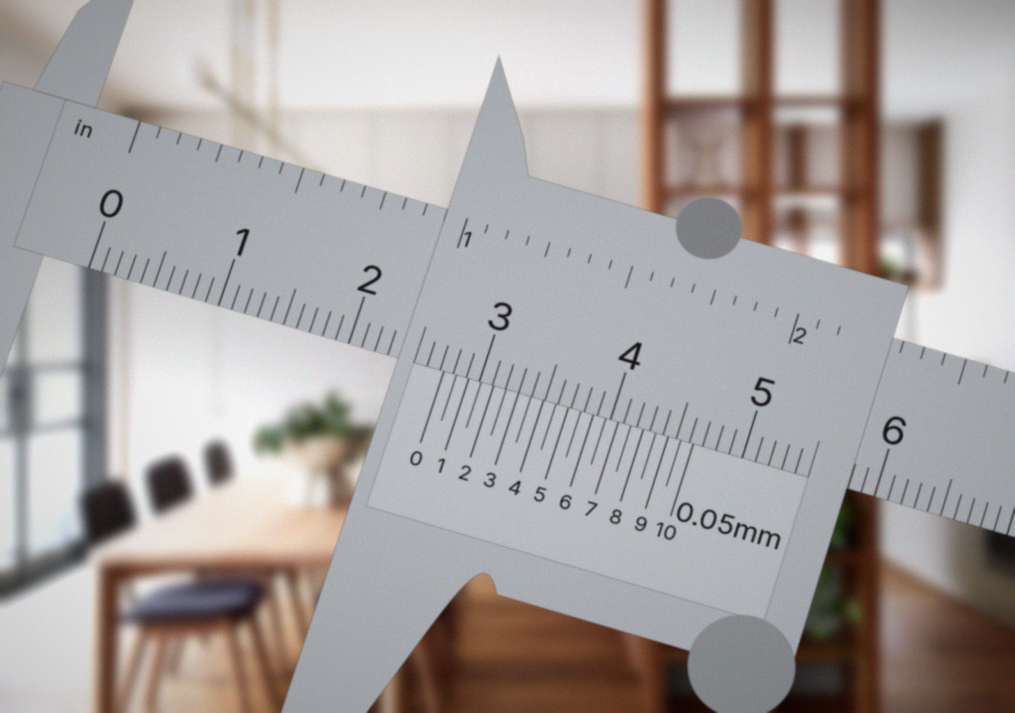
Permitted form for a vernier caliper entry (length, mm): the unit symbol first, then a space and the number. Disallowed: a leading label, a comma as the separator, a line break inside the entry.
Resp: mm 27.3
